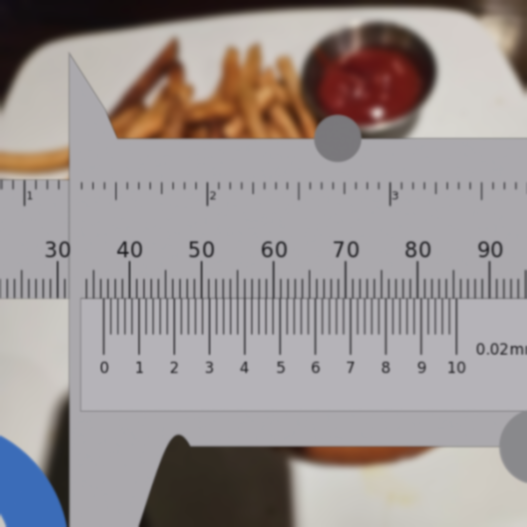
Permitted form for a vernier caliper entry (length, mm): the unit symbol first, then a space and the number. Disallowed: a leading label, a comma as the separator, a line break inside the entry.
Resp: mm 36.4
